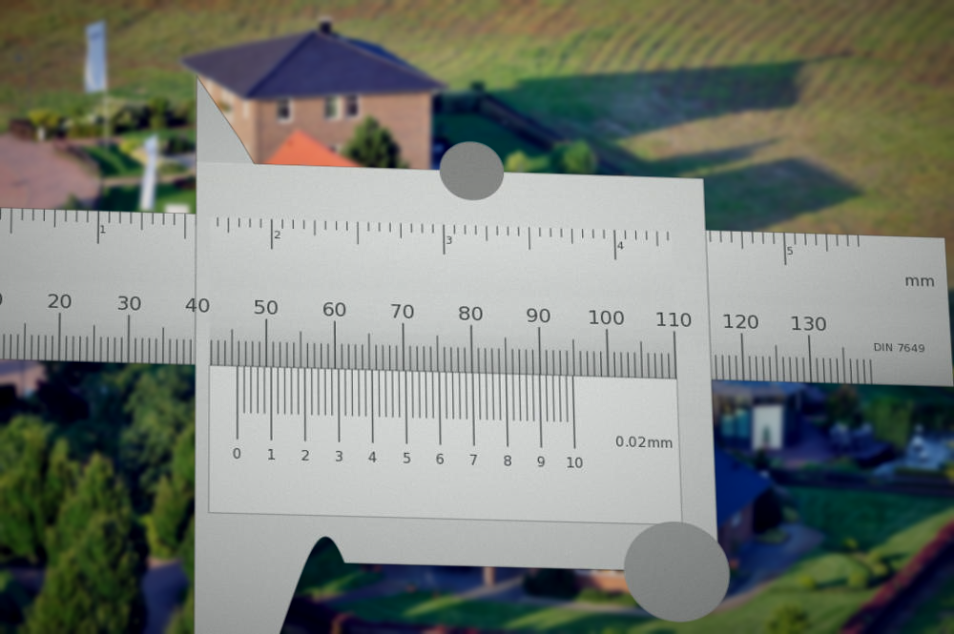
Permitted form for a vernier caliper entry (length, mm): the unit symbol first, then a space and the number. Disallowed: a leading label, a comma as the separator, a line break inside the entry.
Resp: mm 45.8
